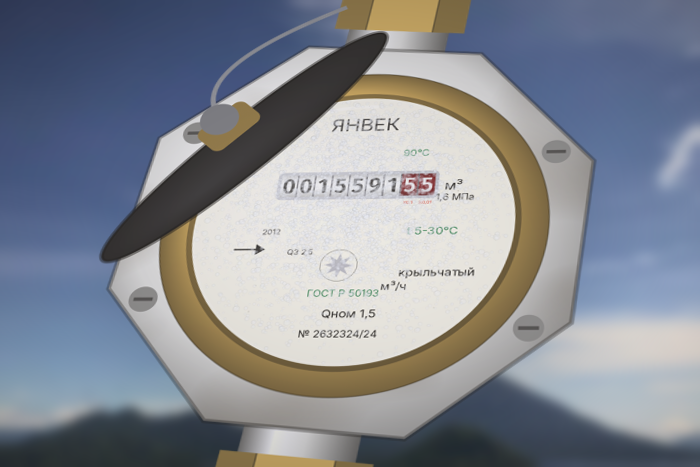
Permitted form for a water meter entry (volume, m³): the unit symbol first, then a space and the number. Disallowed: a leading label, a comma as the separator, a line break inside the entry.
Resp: m³ 15591.55
